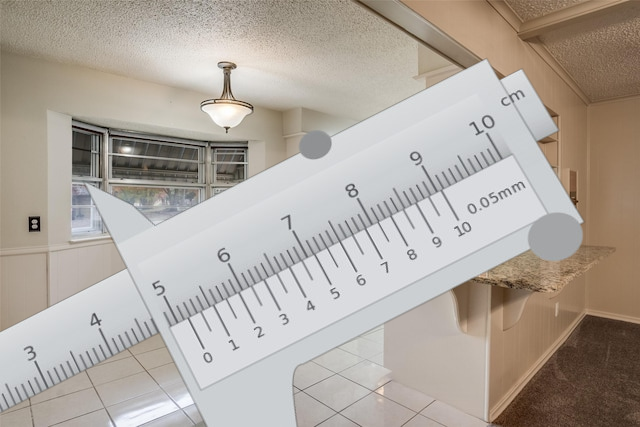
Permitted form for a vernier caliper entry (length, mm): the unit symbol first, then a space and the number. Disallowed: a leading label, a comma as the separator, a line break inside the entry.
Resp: mm 51.6
